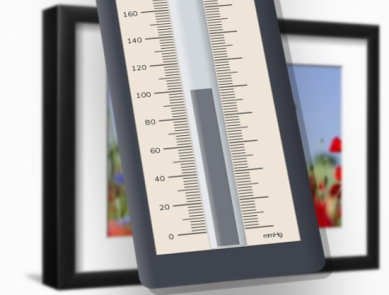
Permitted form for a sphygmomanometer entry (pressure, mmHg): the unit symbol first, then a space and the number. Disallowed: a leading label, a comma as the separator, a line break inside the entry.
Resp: mmHg 100
